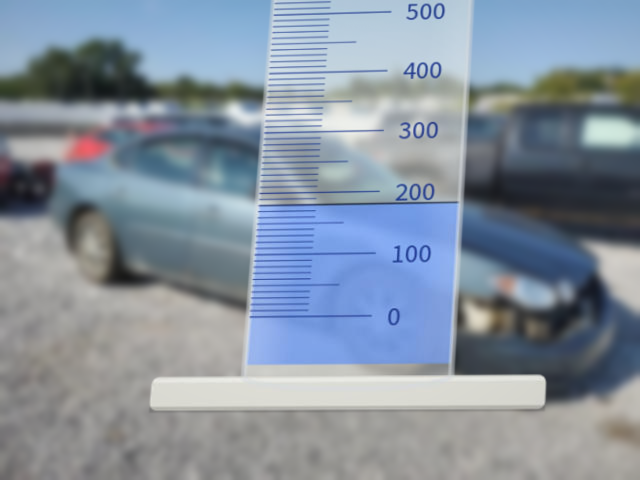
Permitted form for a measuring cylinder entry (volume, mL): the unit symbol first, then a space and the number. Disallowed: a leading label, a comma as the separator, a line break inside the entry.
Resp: mL 180
